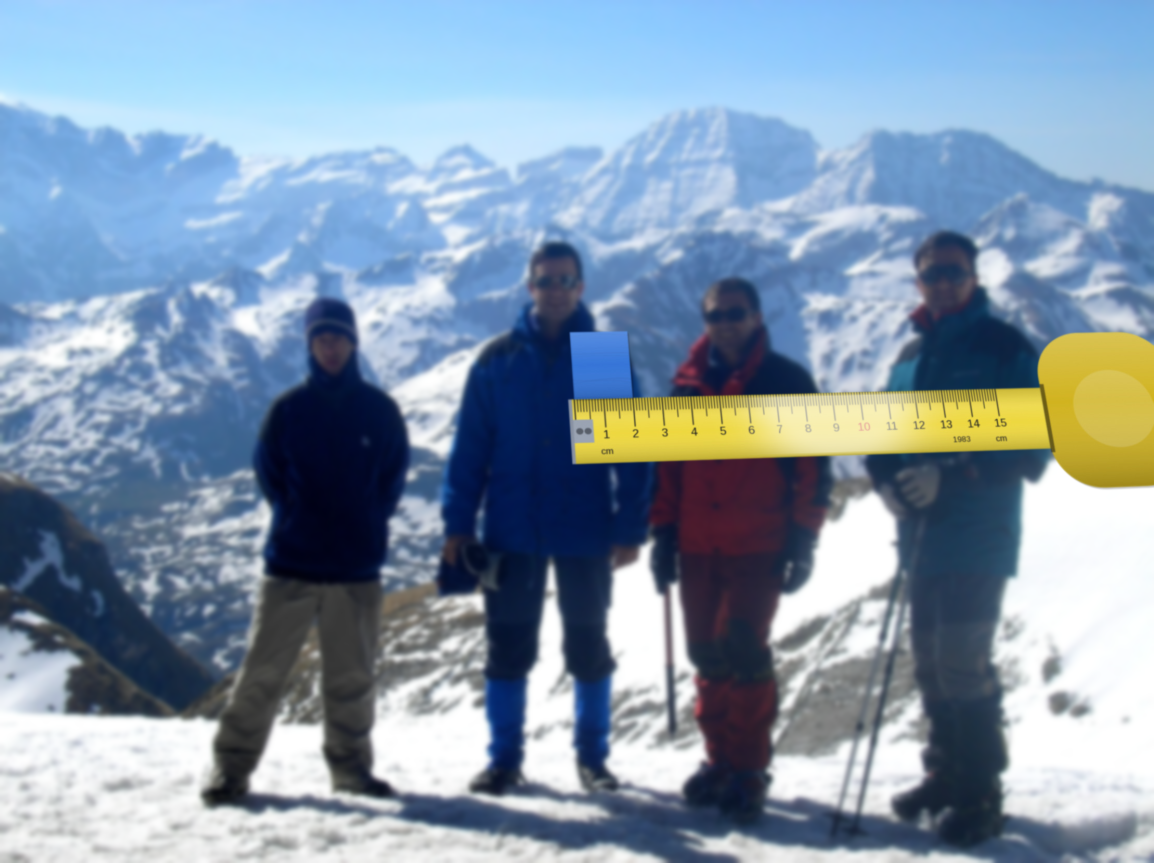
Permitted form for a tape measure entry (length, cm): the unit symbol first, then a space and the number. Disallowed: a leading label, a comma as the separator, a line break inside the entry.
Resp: cm 2
